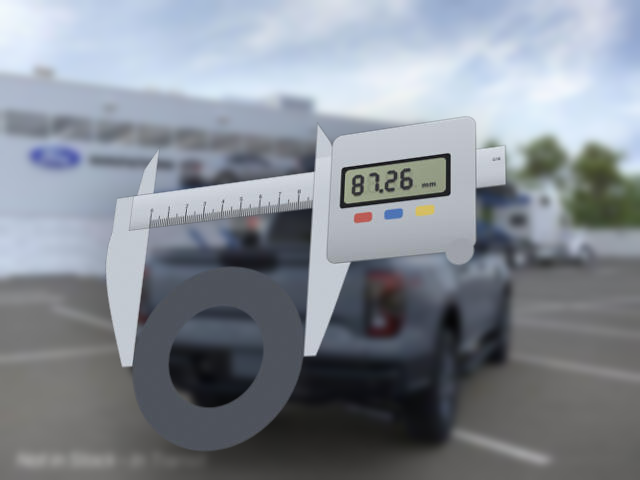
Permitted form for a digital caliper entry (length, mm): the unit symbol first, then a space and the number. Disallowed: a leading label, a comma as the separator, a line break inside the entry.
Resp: mm 87.26
